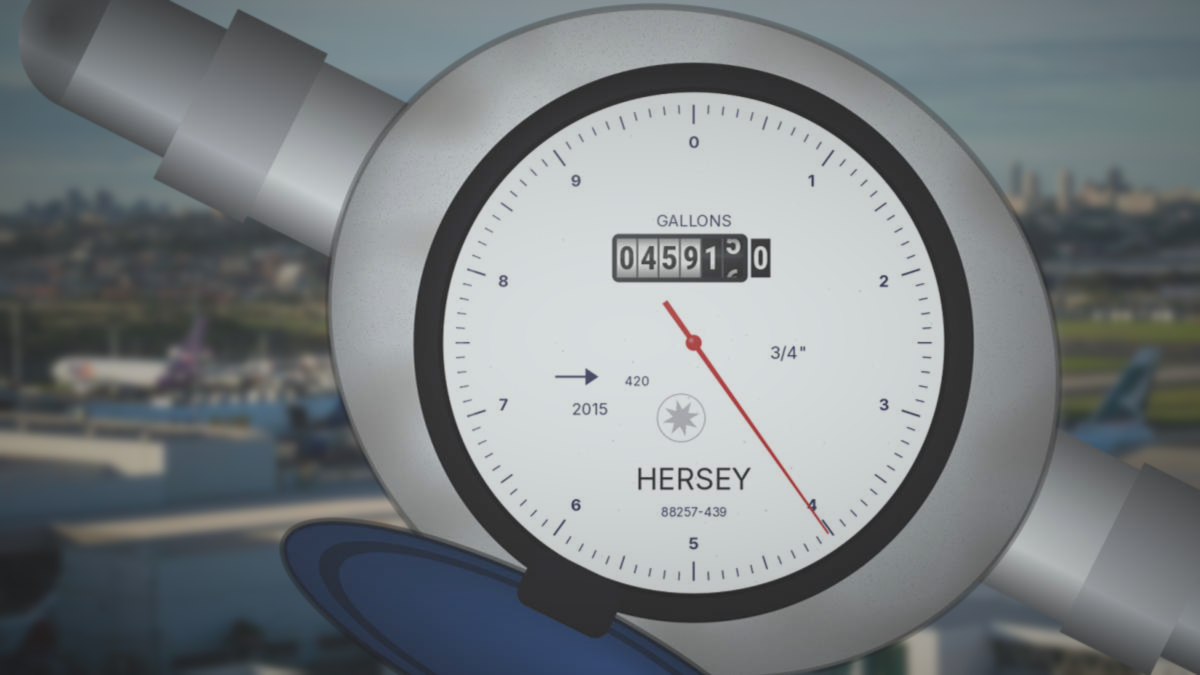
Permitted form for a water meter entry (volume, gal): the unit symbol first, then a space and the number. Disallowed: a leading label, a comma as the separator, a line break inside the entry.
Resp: gal 459154.0
